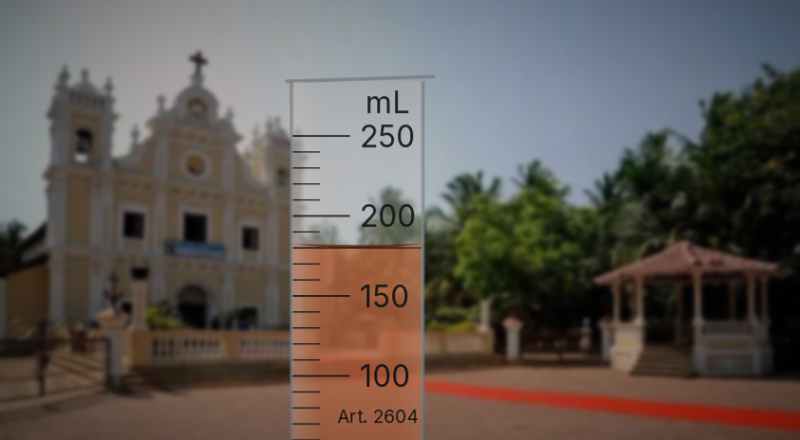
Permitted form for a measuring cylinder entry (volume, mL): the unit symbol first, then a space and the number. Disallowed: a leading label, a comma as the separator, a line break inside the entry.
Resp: mL 180
